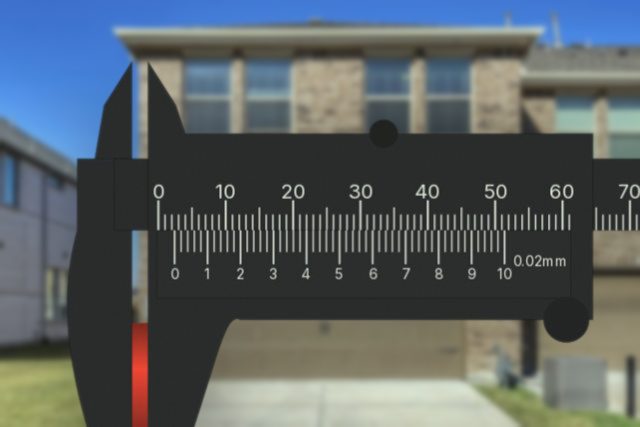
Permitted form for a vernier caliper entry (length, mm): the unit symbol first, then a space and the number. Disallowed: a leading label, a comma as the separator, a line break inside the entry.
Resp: mm 2.4
